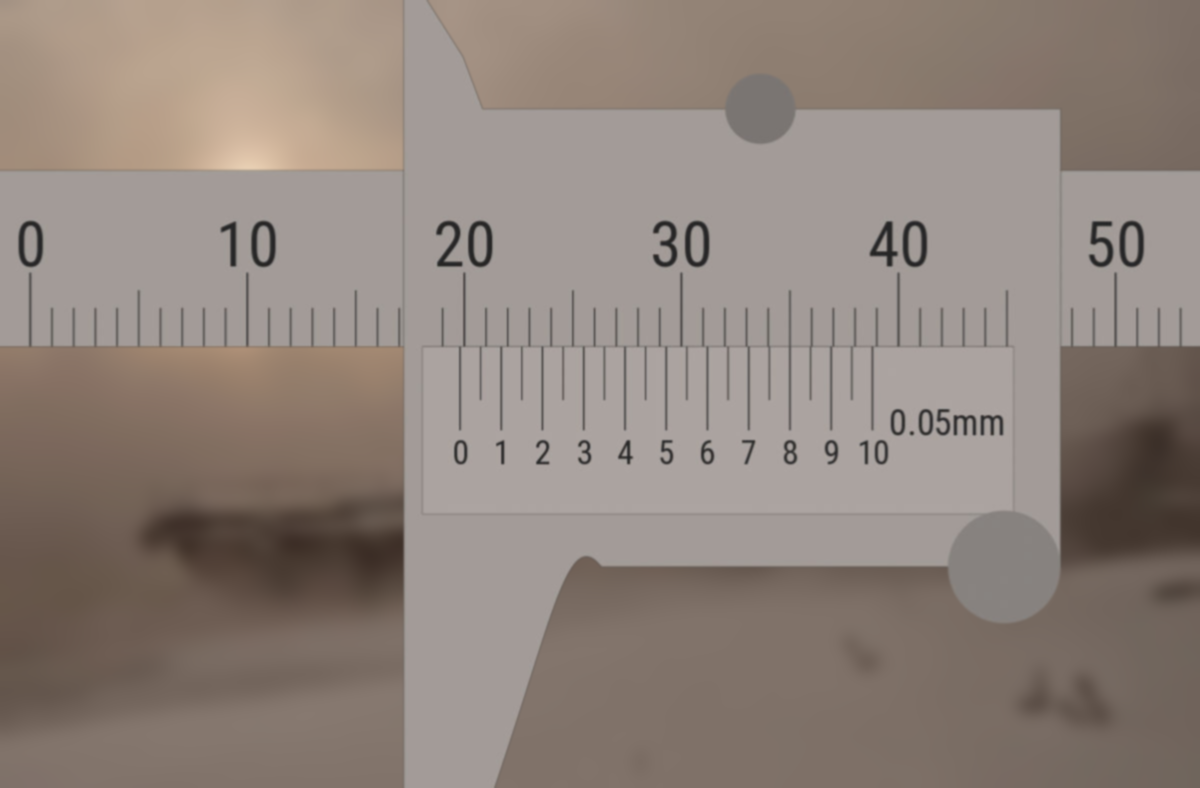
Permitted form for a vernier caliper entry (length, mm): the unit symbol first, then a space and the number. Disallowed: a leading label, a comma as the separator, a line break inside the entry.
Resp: mm 19.8
